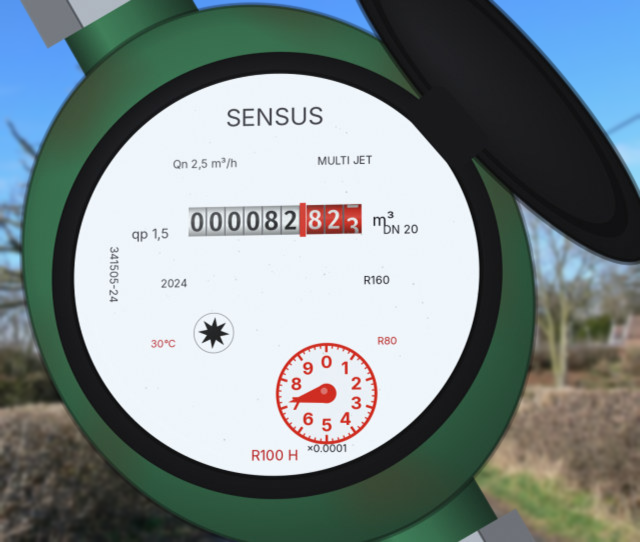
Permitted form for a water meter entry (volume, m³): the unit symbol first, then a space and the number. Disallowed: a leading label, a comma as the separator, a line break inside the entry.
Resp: m³ 82.8227
